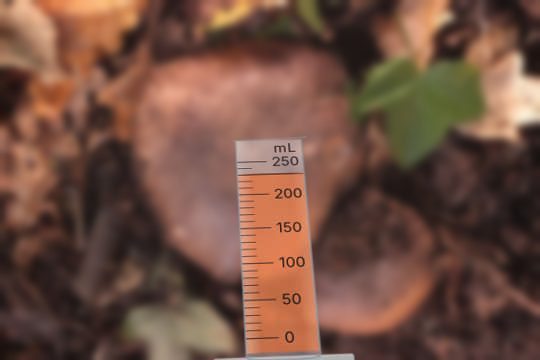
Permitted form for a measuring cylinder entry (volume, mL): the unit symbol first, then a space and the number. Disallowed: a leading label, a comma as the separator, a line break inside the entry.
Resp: mL 230
